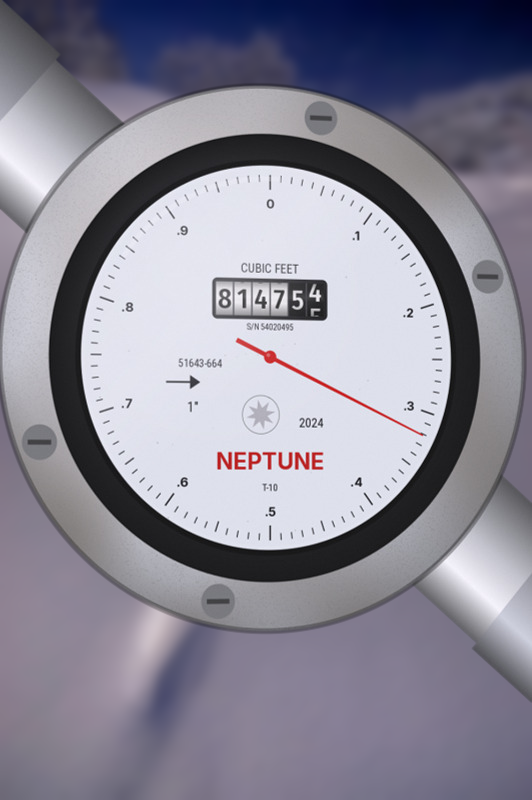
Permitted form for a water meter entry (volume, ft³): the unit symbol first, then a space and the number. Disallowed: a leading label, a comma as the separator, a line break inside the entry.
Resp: ft³ 814754.32
